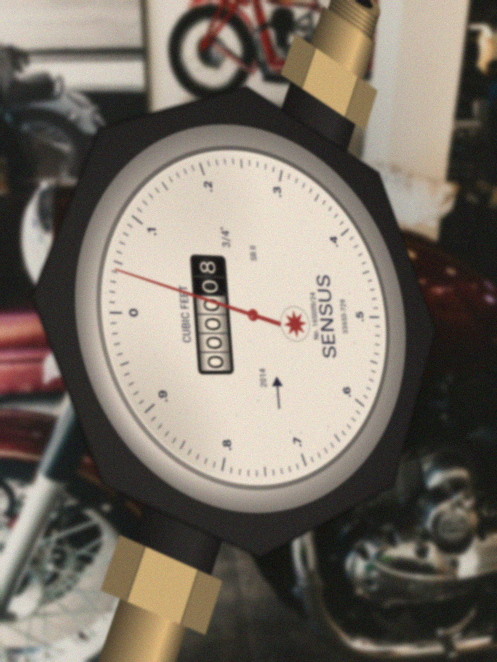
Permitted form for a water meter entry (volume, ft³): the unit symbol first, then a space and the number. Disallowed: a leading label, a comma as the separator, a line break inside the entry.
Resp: ft³ 8.04
